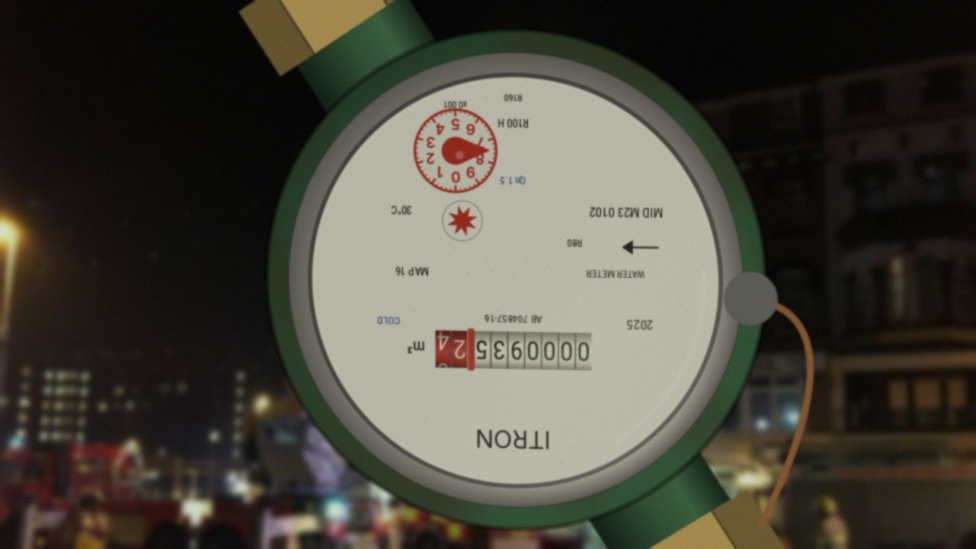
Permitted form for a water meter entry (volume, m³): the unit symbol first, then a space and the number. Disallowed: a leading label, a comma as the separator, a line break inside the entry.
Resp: m³ 935.237
